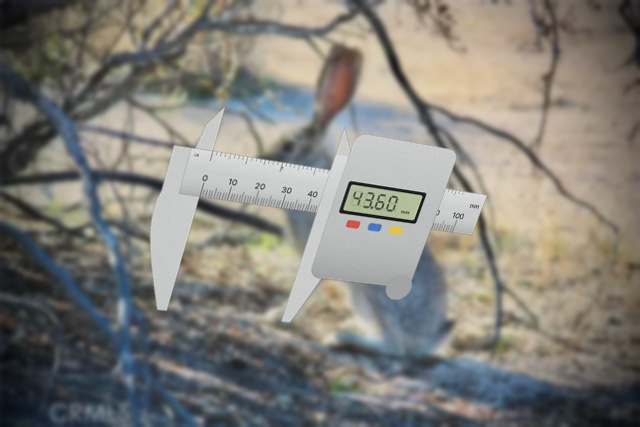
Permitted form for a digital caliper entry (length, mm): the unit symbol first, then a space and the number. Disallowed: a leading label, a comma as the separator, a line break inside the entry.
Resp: mm 43.60
